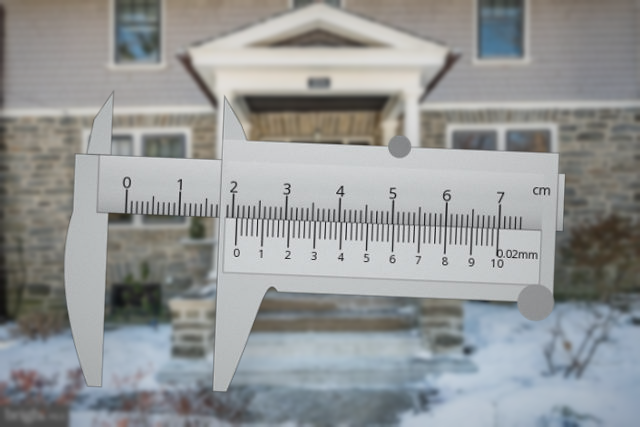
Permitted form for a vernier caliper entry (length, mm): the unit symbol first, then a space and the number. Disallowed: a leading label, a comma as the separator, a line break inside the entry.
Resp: mm 20.8
